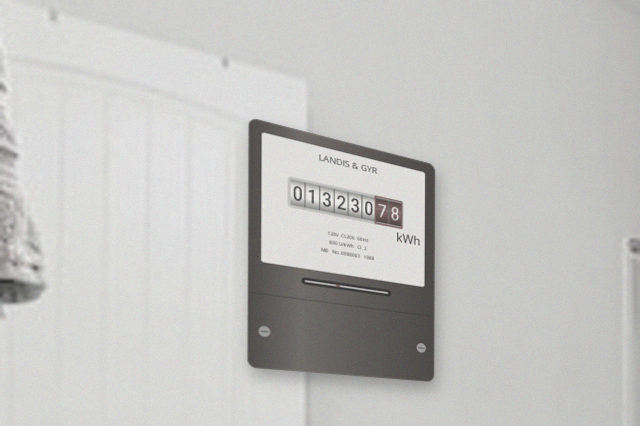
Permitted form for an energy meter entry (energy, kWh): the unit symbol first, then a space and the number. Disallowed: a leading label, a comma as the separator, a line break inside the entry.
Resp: kWh 13230.78
